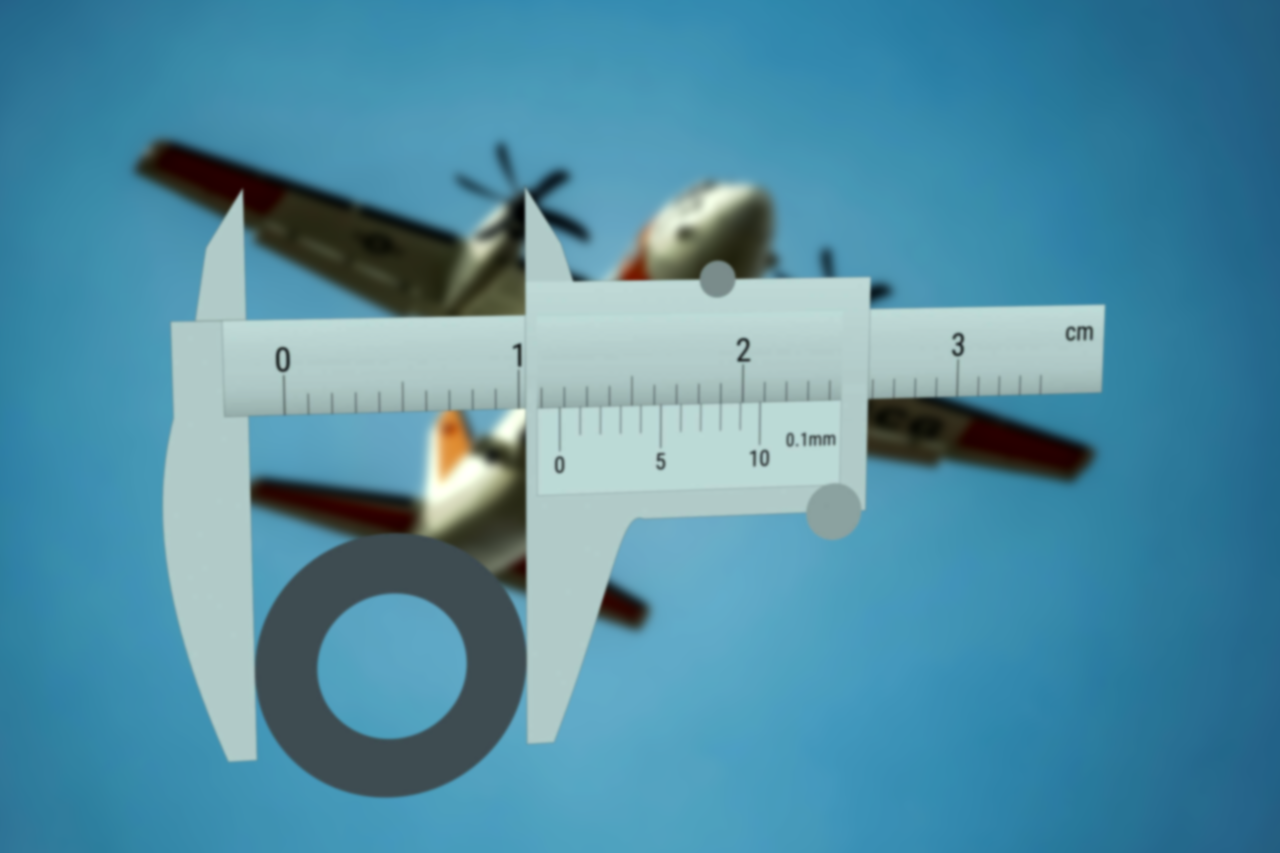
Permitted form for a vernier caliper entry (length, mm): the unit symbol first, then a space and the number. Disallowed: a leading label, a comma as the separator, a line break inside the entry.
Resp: mm 11.8
